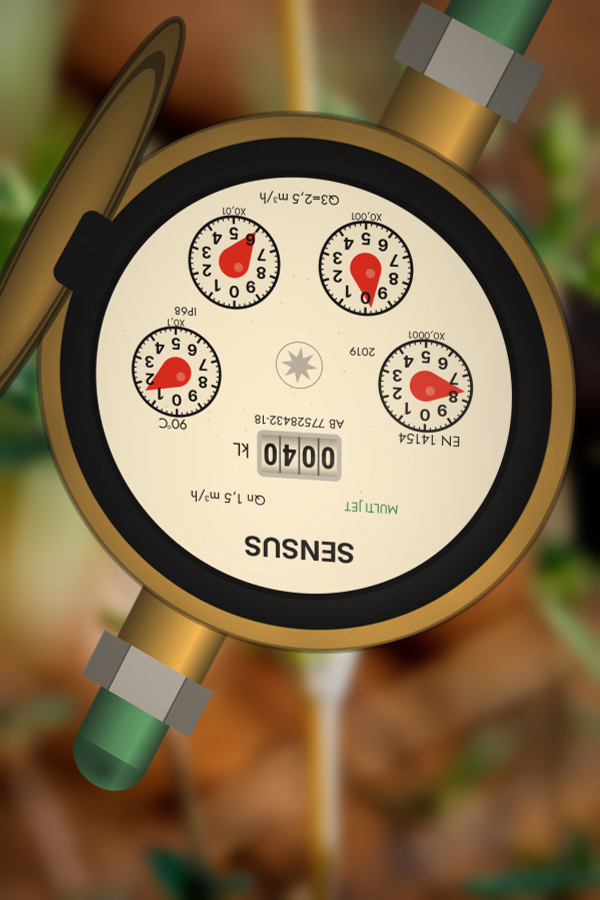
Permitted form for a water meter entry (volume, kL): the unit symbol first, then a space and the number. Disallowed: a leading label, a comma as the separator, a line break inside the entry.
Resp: kL 40.1597
